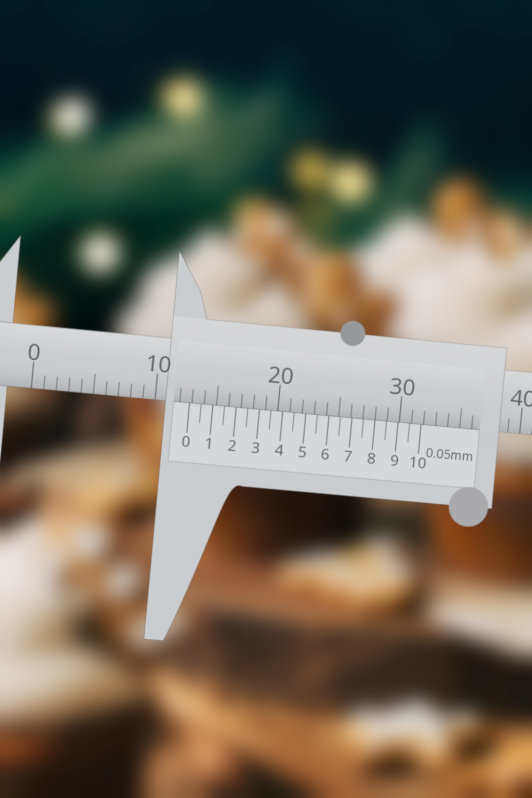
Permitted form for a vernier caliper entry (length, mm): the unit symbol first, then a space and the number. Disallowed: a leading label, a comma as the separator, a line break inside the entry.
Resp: mm 12.8
